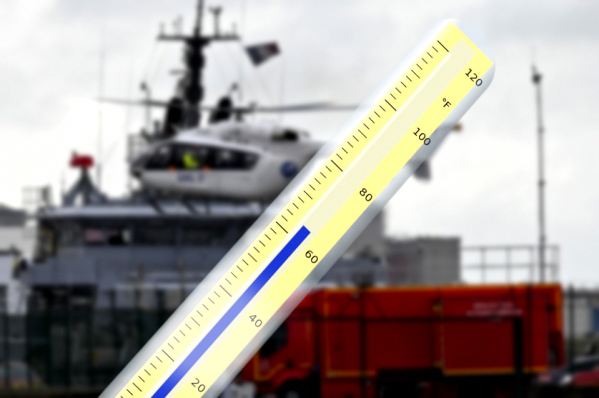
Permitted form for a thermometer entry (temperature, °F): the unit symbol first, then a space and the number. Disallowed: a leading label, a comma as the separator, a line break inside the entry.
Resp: °F 64
